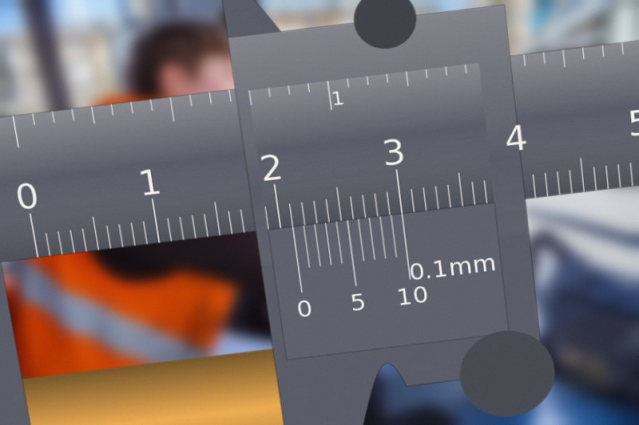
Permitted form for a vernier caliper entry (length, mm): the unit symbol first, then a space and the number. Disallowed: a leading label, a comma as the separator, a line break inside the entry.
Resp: mm 21.0
